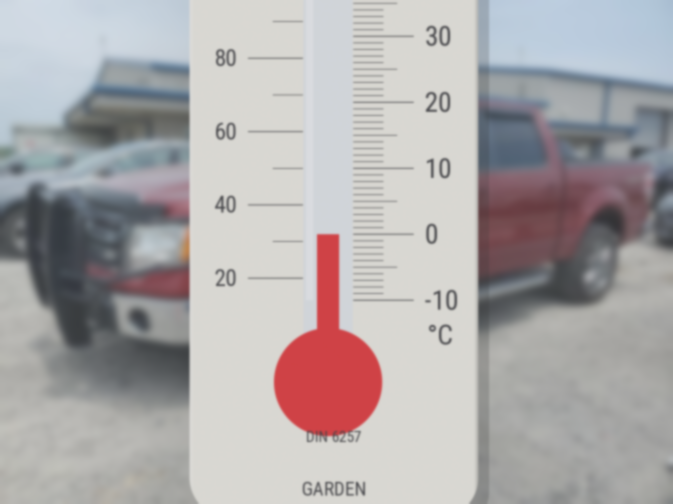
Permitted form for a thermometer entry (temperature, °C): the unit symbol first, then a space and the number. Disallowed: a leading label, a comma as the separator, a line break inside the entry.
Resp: °C 0
